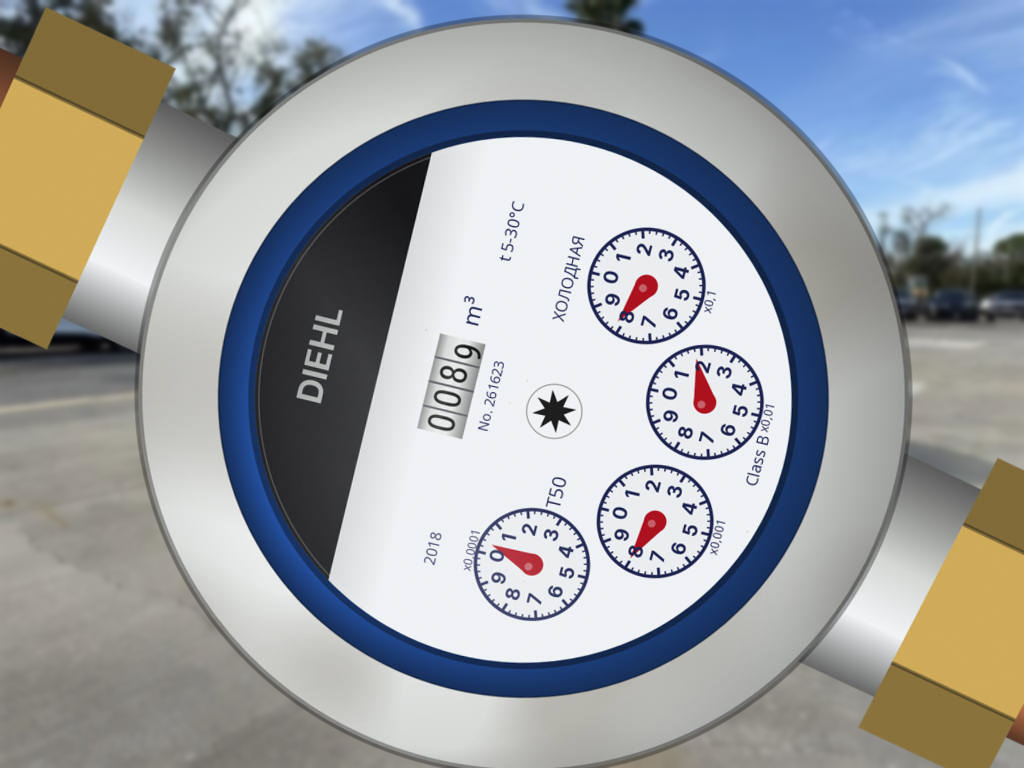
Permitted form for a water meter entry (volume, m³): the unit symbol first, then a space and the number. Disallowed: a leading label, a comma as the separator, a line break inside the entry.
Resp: m³ 88.8180
